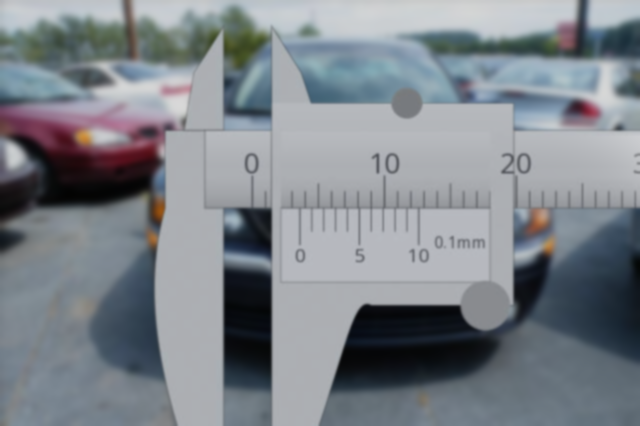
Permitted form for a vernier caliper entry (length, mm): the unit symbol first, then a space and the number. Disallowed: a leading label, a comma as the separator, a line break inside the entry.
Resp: mm 3.6
